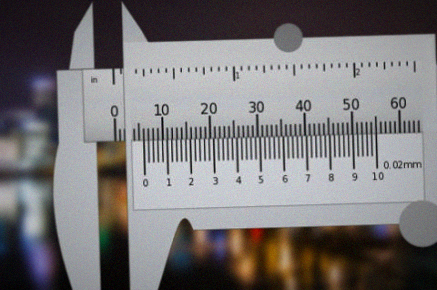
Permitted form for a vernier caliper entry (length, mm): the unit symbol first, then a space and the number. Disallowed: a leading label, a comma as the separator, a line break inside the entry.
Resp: mm 6.0
